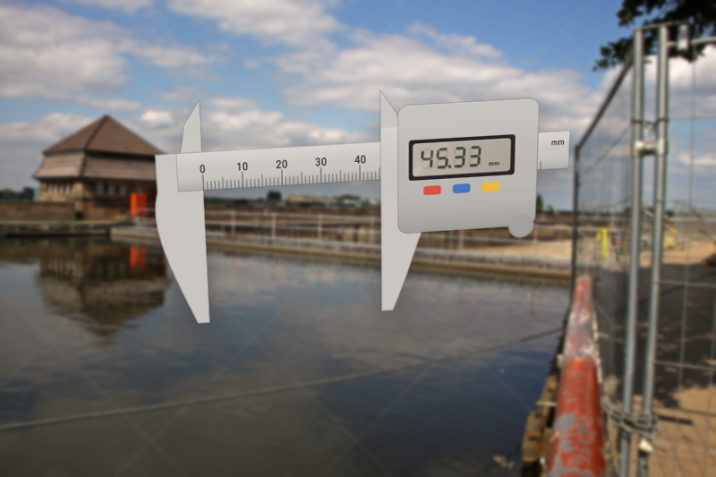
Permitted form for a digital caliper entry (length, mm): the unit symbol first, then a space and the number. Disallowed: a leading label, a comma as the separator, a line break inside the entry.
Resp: mm 45.33
